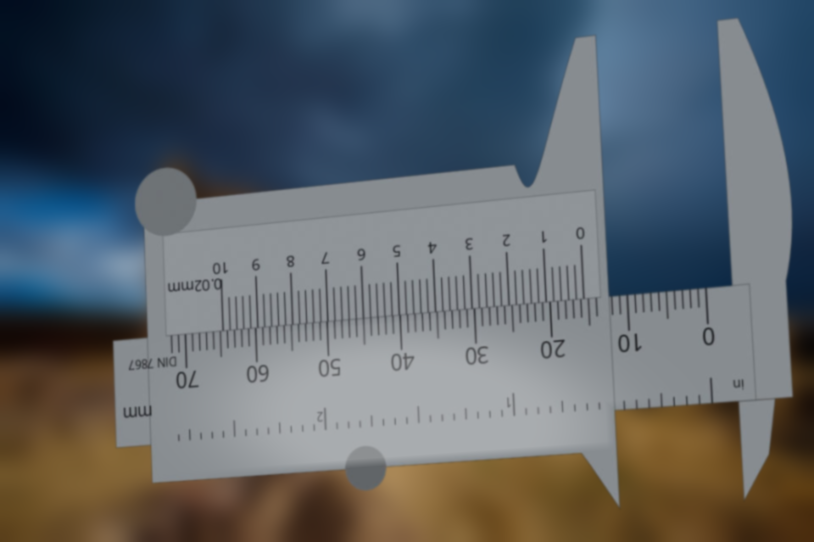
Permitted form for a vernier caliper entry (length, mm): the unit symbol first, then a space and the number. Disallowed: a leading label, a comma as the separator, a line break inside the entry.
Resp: mm 15.6
